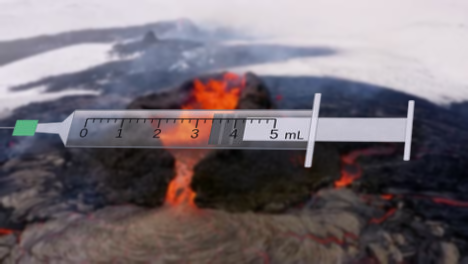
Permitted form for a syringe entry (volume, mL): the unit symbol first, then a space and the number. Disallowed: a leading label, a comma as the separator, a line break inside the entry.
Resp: mL 3.4
